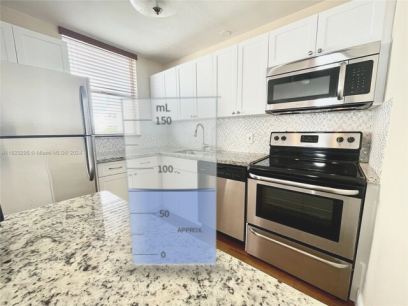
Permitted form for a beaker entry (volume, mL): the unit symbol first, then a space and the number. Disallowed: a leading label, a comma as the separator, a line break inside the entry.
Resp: mL 75
